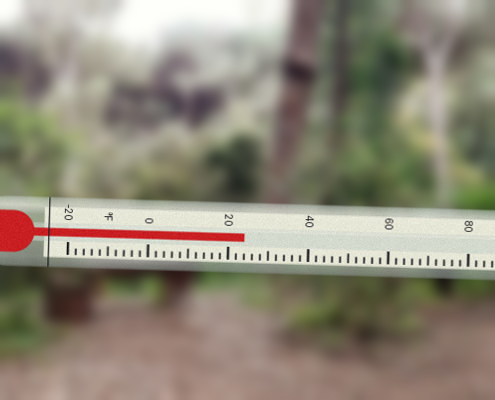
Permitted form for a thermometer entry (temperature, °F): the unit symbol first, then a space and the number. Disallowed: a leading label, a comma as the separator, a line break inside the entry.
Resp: °F 24
